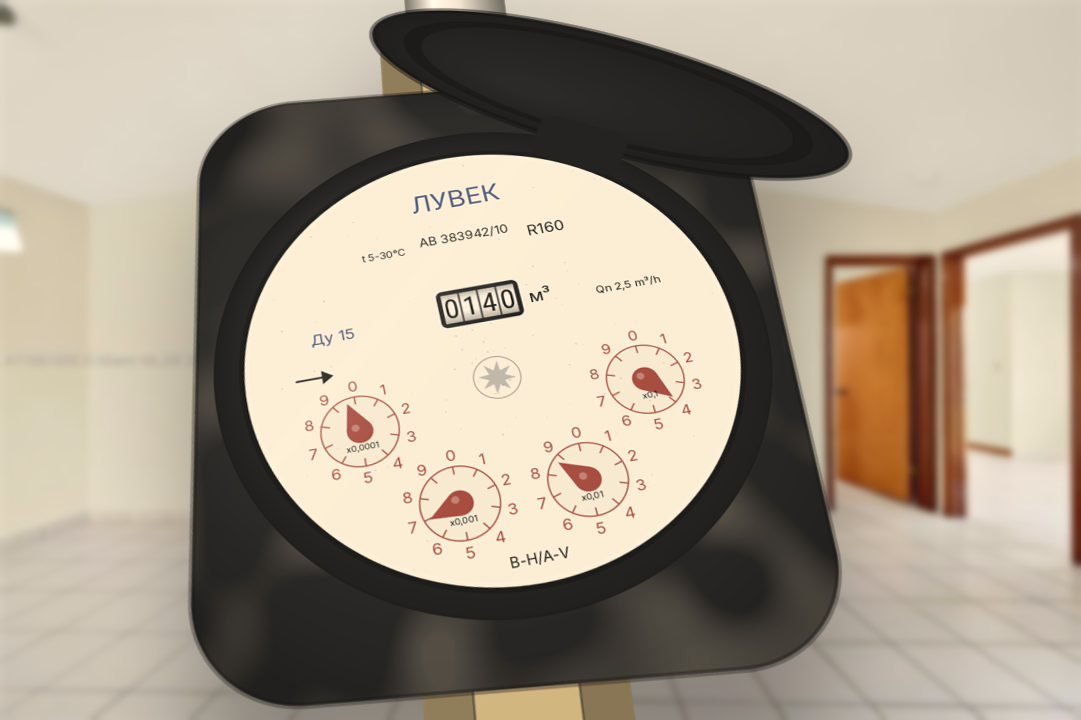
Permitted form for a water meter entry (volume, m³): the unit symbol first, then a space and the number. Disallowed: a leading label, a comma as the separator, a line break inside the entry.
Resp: m³ 140.3869
